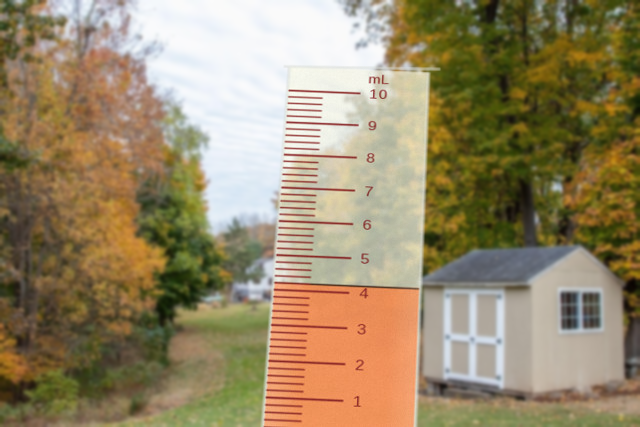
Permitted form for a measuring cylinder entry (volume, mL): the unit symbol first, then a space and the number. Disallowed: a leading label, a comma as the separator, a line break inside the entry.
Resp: mL 4.2
